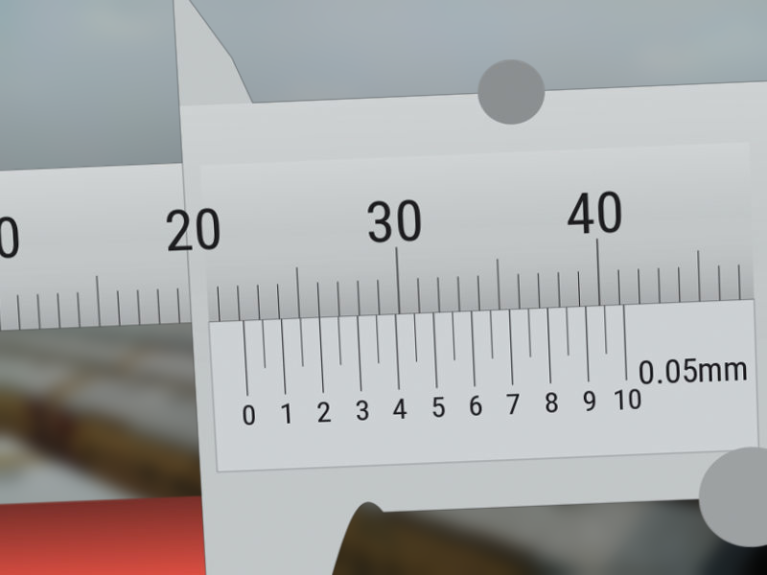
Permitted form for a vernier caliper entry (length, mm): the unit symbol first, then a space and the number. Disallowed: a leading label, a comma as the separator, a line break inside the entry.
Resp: mm 22.2
